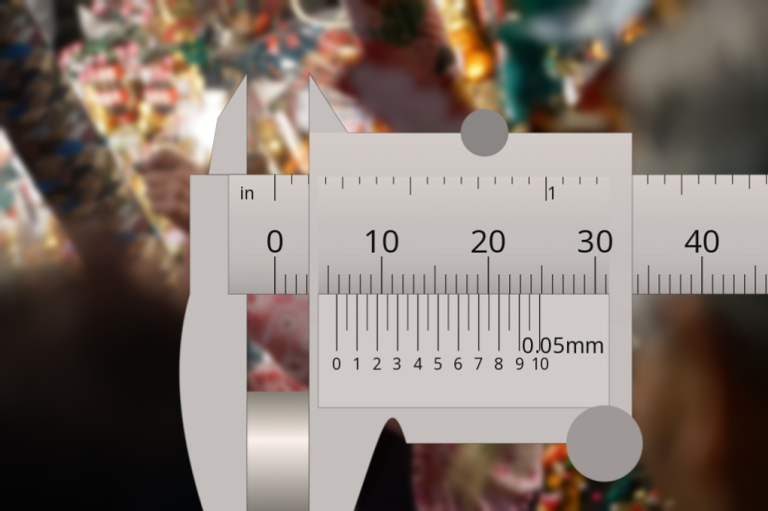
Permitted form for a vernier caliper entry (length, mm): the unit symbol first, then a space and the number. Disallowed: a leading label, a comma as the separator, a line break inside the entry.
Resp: mm 5.8
